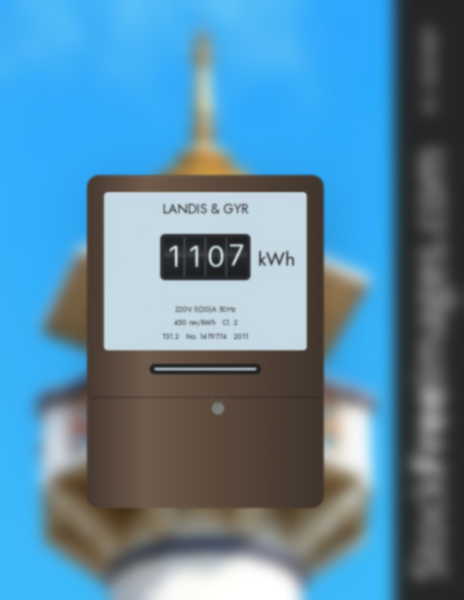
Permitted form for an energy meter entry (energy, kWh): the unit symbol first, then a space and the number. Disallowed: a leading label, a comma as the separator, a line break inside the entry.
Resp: kWh 1107
